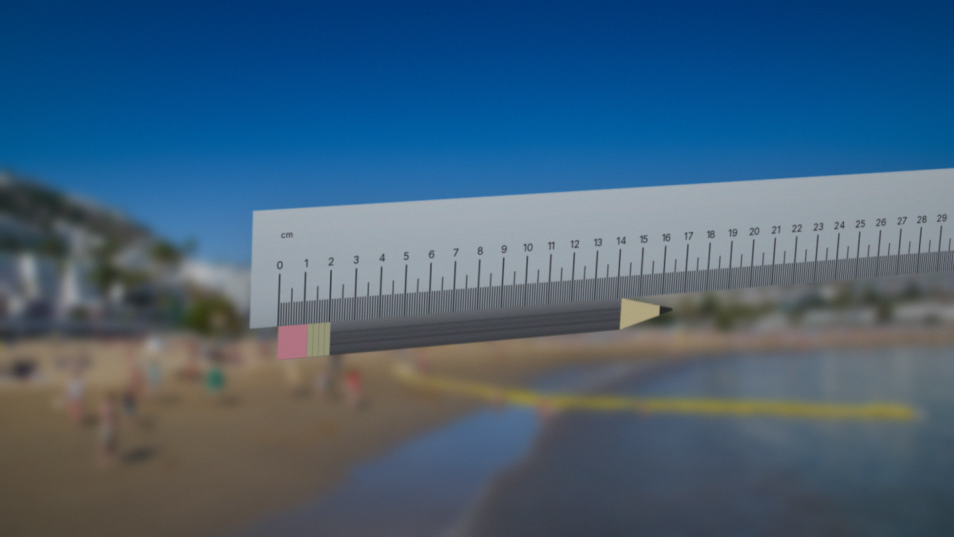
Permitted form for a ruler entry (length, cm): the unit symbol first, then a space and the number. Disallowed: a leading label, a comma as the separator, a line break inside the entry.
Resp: cm 16.5
